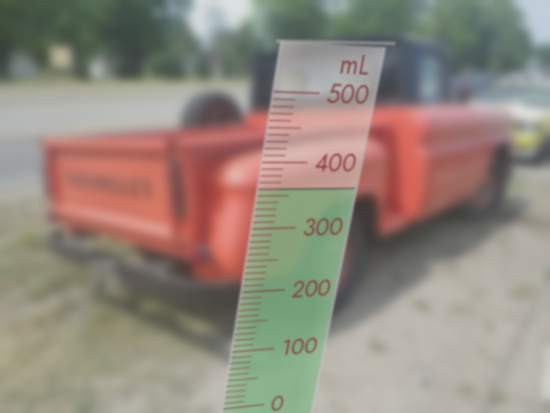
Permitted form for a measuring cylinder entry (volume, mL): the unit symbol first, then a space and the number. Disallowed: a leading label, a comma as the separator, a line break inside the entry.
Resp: mL 360
